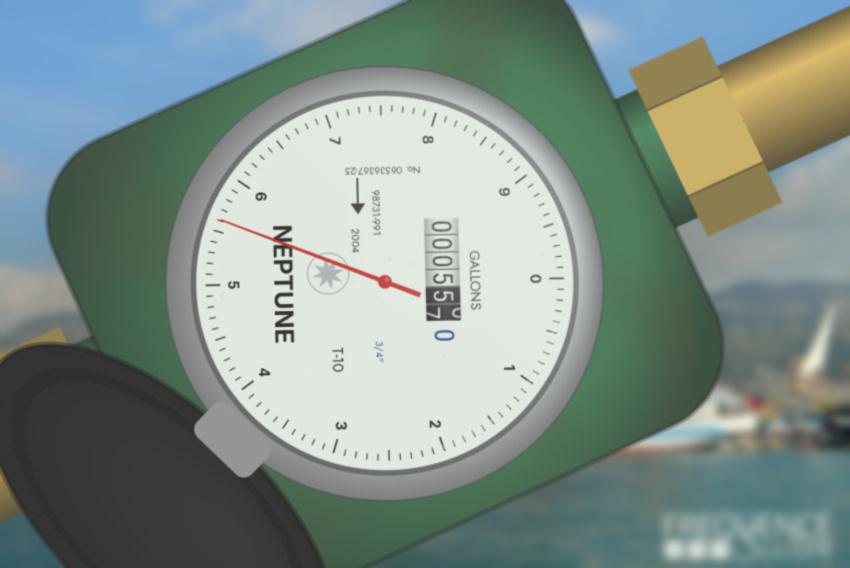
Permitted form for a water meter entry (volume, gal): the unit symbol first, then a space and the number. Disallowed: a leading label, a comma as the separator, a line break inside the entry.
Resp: gal 5565.6
